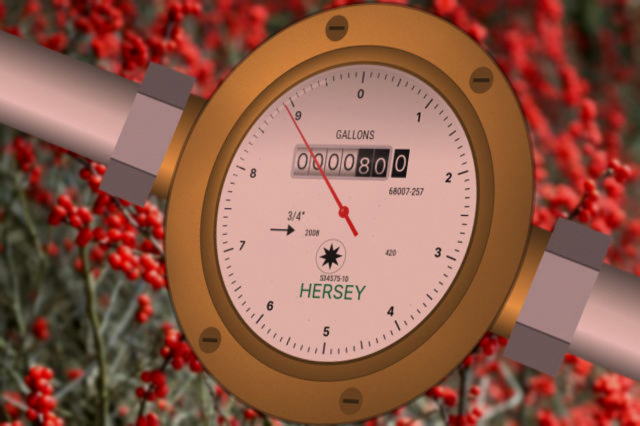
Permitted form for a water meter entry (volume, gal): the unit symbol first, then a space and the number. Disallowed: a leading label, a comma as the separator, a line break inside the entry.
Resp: gal 798.9
